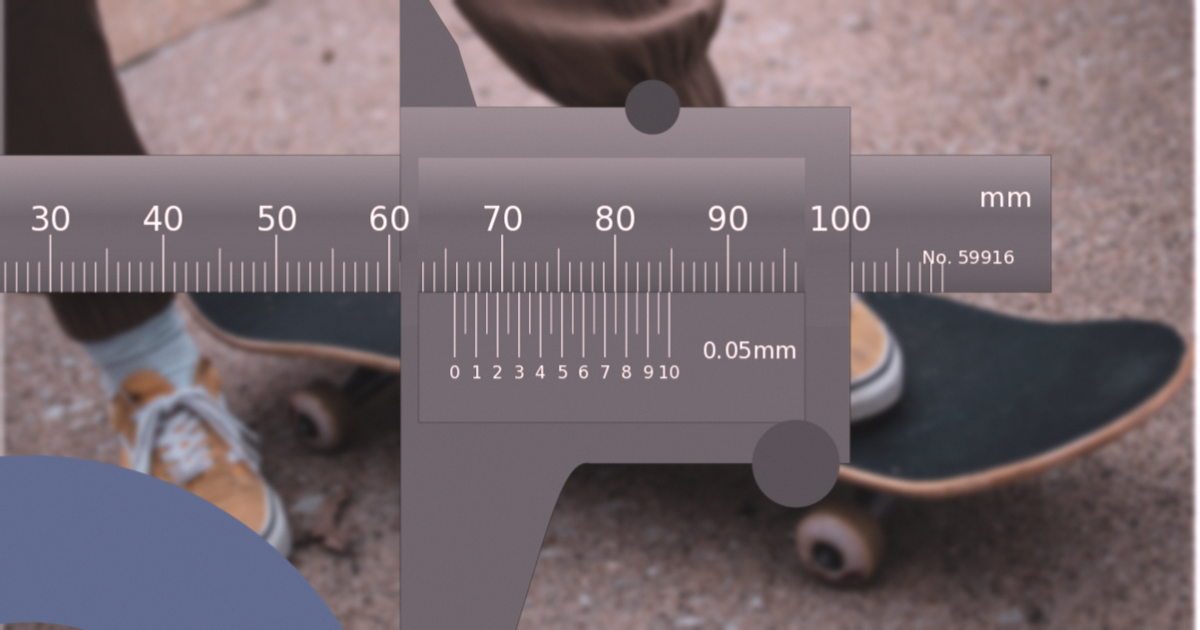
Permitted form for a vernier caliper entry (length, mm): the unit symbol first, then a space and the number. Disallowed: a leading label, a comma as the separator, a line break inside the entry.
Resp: mm 65.8
